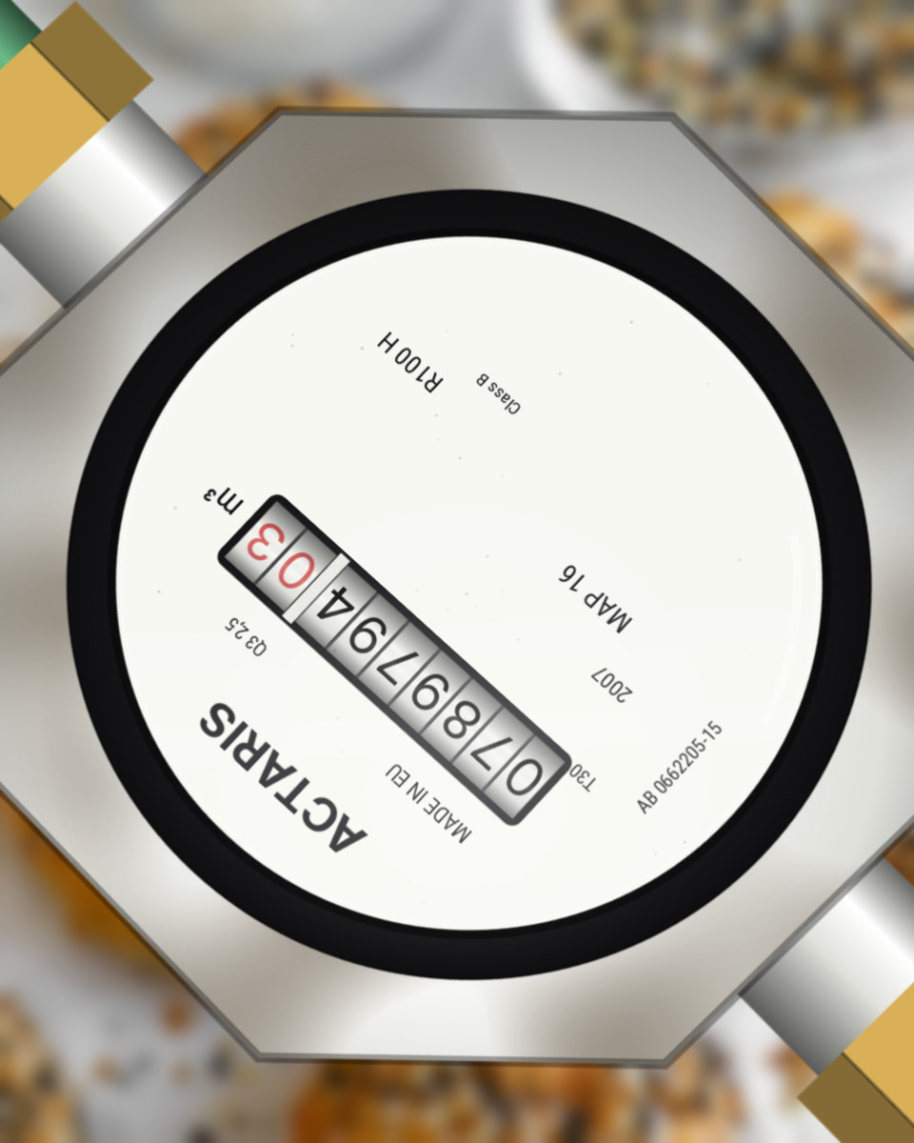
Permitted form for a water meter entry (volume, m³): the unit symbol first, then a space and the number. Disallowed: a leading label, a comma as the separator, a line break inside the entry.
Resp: m³ 789794.03
